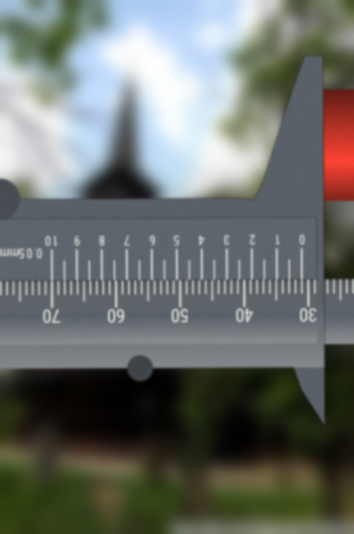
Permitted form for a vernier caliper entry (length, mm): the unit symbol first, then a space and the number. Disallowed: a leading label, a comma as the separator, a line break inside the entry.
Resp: mm 31.0
